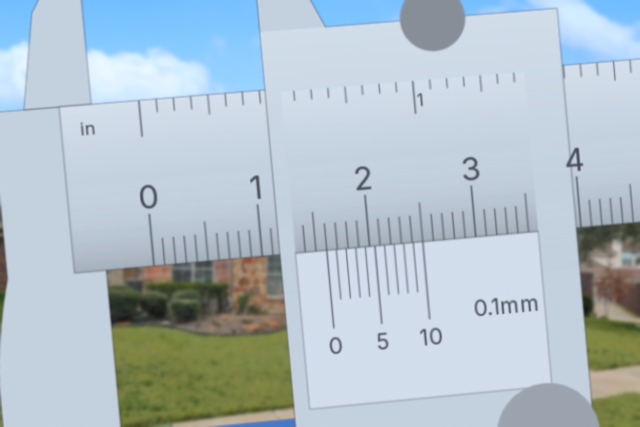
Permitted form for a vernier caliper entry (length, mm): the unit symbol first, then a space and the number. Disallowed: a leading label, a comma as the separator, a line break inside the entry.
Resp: mm 16.0
